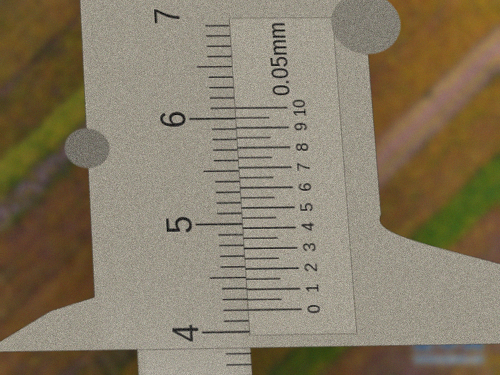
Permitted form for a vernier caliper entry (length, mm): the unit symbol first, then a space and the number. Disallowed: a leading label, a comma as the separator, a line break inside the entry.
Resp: mm 42.0
